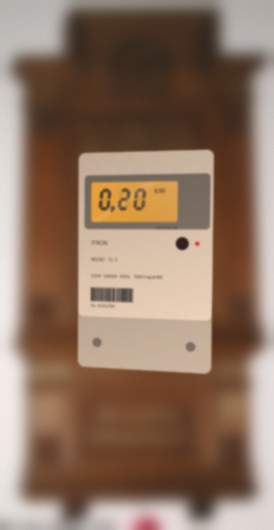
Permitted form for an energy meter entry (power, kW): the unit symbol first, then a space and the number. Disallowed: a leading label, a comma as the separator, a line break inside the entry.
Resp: kW 0.20
